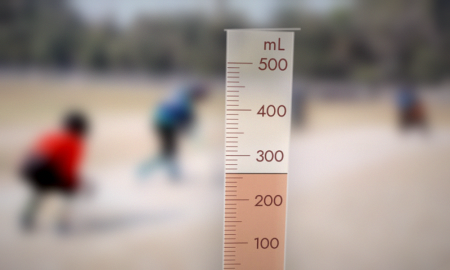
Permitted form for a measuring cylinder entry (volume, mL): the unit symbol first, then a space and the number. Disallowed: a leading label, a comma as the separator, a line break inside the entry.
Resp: mL 260
